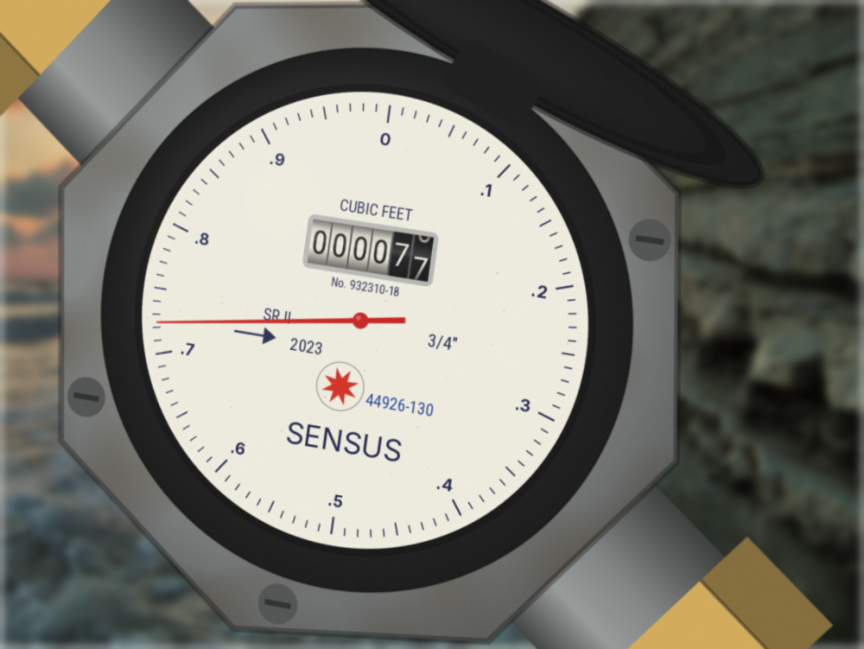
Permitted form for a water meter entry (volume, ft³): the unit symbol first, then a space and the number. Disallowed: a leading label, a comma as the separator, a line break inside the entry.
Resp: ft³ 76.72
